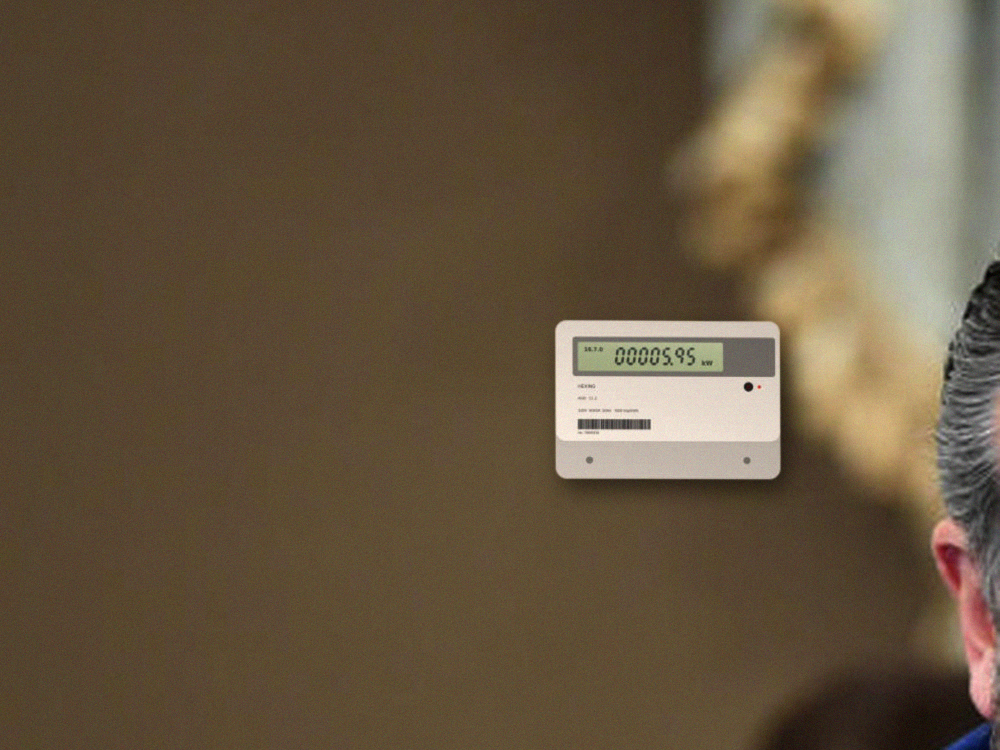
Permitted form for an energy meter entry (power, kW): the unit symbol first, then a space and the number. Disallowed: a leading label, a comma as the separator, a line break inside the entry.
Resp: kW 5.95
